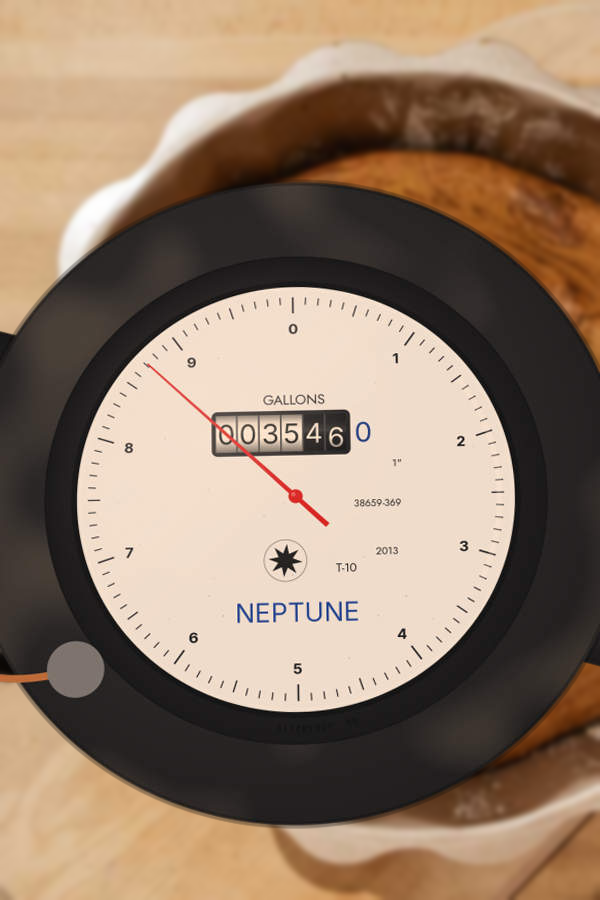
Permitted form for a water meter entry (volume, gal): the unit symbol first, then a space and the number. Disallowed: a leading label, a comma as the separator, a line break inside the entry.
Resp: gal 35458.7
